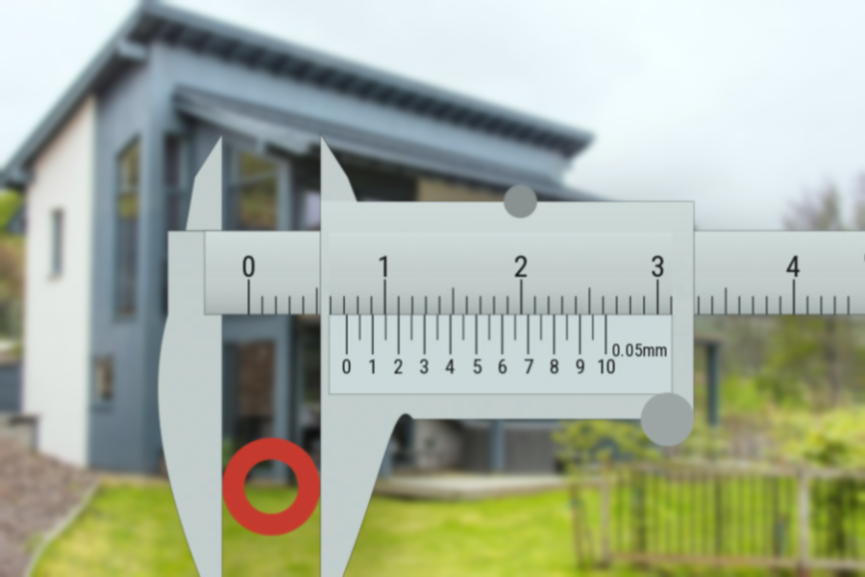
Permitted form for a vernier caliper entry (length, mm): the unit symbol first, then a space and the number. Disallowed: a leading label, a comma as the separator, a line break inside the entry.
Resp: mm 7.2
